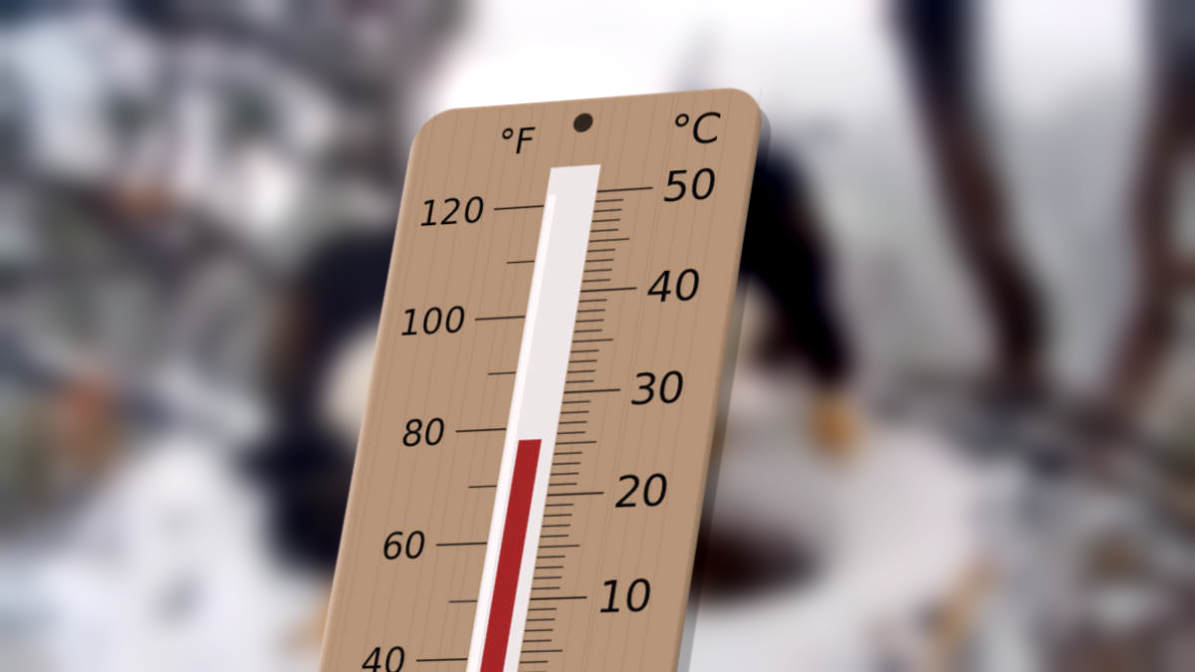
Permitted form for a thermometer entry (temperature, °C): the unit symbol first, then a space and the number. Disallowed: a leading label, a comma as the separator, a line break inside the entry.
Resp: °C 25.5
